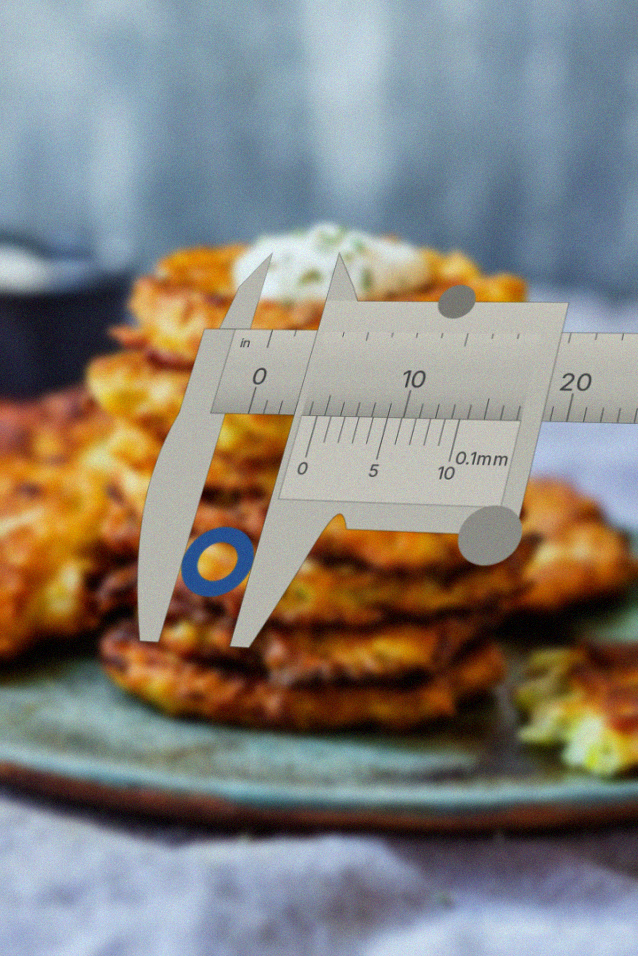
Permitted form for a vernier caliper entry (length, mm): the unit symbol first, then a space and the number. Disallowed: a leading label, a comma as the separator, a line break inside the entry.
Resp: mm 4.5
